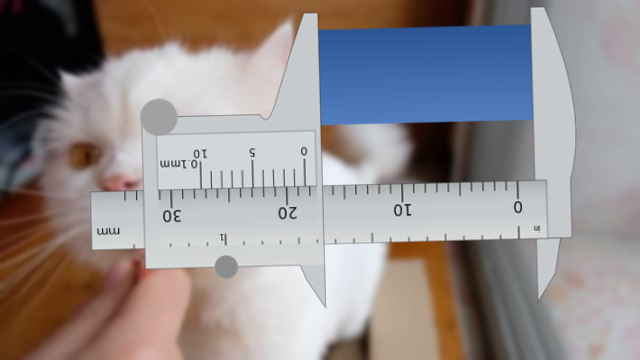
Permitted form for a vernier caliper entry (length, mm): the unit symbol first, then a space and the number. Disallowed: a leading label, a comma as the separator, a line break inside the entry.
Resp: mm 18.4
